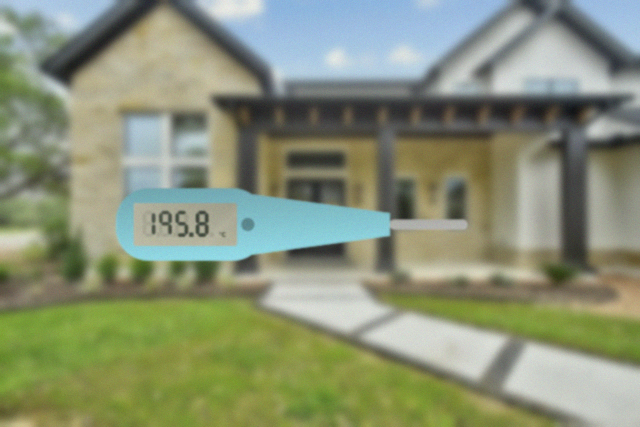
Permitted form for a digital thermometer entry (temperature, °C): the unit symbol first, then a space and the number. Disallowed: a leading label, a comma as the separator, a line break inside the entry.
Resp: °C 195.8
